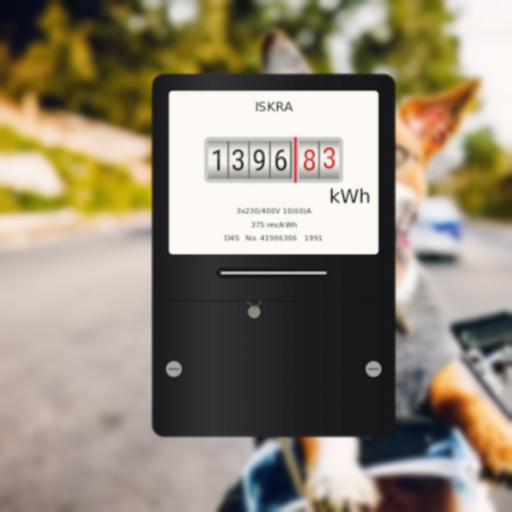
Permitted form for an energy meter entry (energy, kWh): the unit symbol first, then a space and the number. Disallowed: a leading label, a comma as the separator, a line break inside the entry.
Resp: kWh 1396.83
